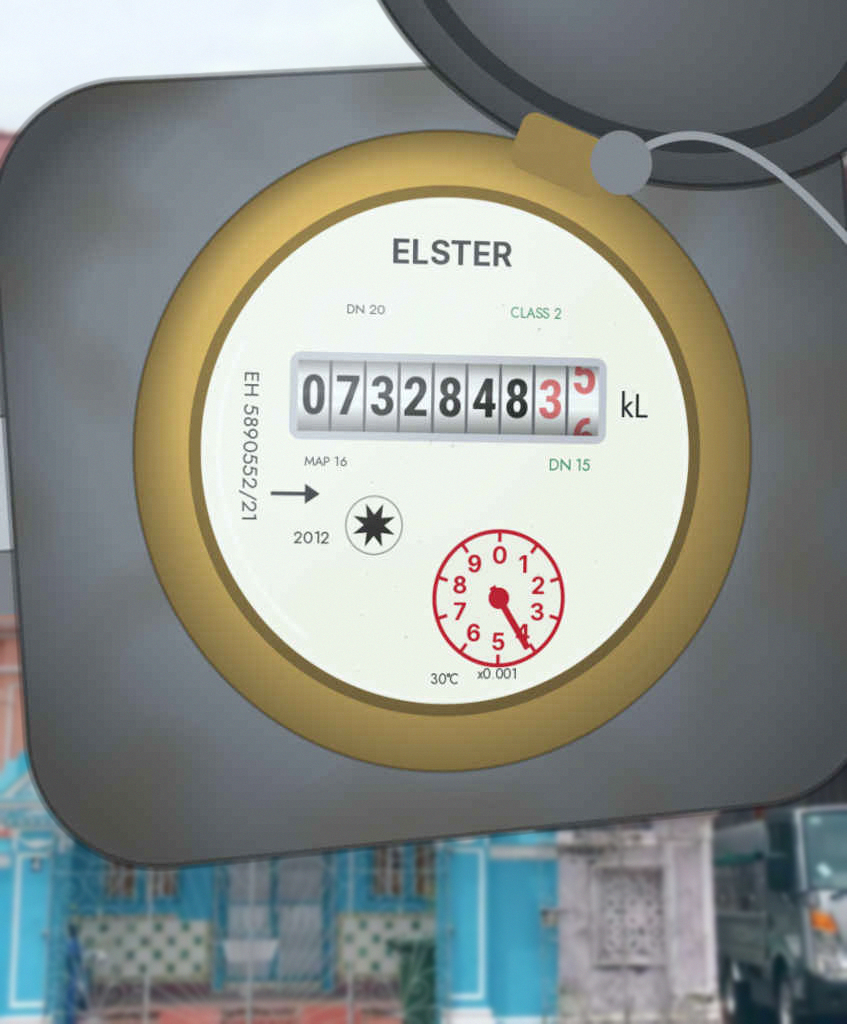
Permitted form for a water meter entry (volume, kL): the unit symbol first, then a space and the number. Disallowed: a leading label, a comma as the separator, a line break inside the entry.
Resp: kL 732848.354
